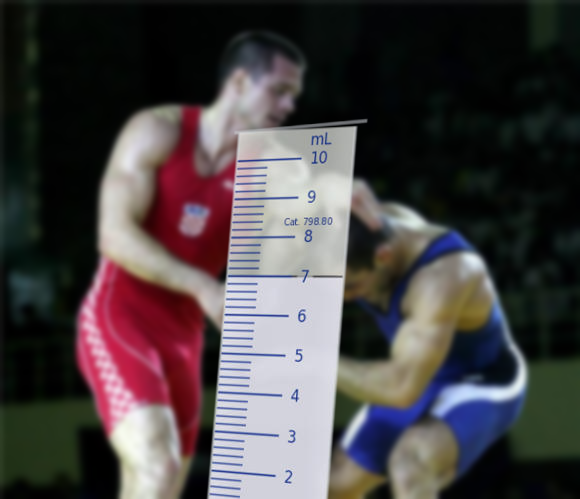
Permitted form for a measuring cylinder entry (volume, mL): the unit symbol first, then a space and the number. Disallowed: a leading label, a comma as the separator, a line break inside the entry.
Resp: mL 7
